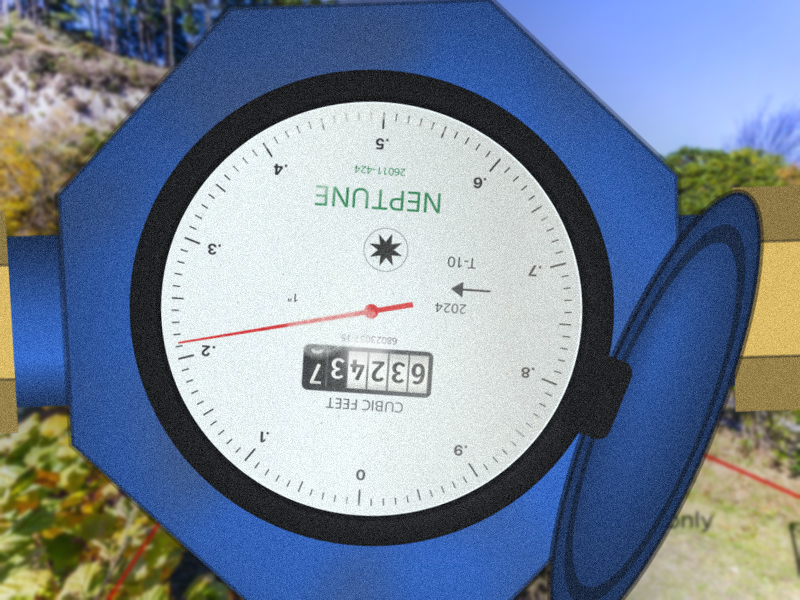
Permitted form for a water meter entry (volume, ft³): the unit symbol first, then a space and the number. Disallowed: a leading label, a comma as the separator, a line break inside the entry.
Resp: ft³ 632437.21
